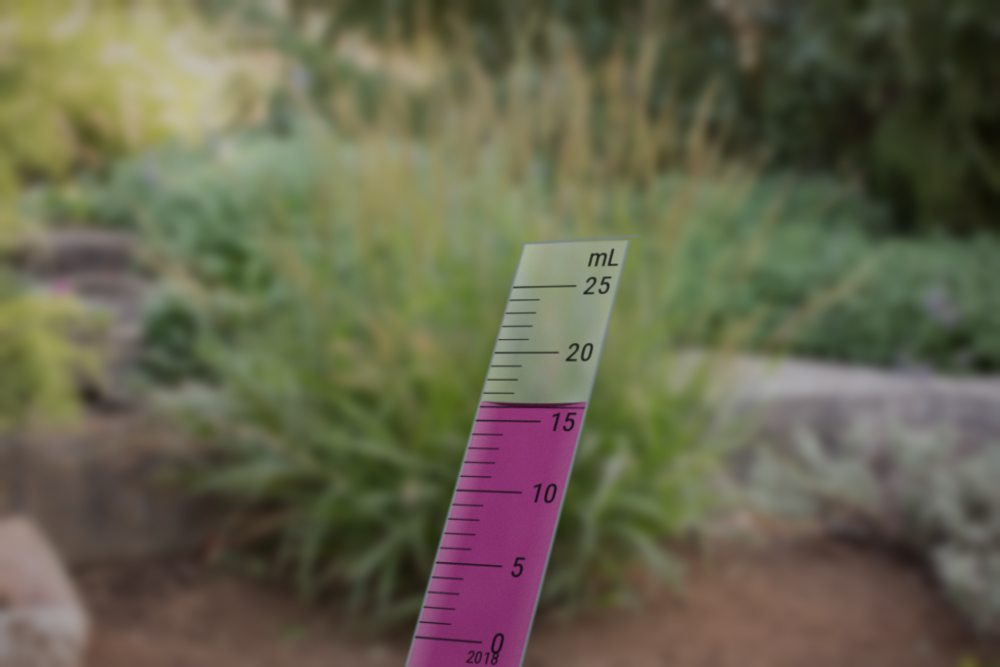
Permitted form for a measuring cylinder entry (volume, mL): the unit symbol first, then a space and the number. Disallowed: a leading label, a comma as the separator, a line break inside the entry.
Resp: mL 16
